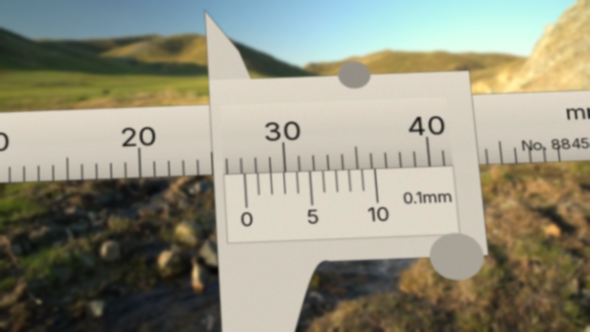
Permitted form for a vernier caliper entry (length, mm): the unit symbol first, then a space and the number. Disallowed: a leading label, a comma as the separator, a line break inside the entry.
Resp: mm 27.2
